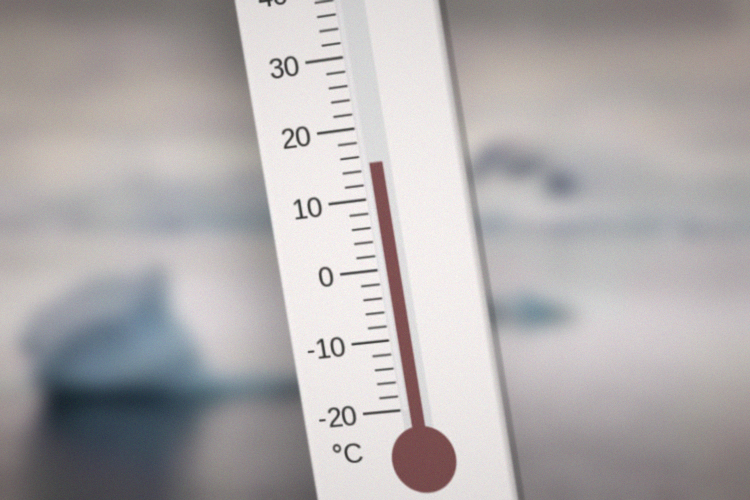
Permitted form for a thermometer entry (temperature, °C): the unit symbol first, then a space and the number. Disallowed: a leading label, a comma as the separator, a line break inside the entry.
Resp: °C 15
